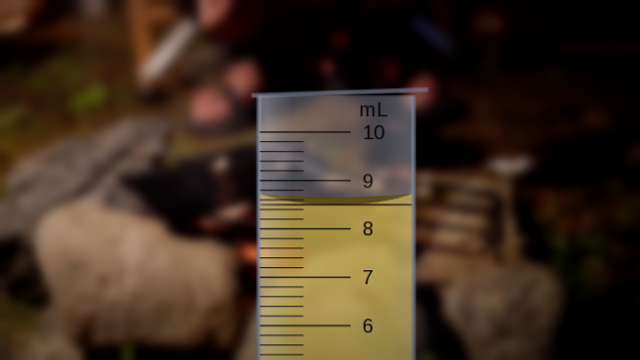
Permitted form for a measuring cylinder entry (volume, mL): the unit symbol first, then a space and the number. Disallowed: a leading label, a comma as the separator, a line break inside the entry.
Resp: mL 8.5
